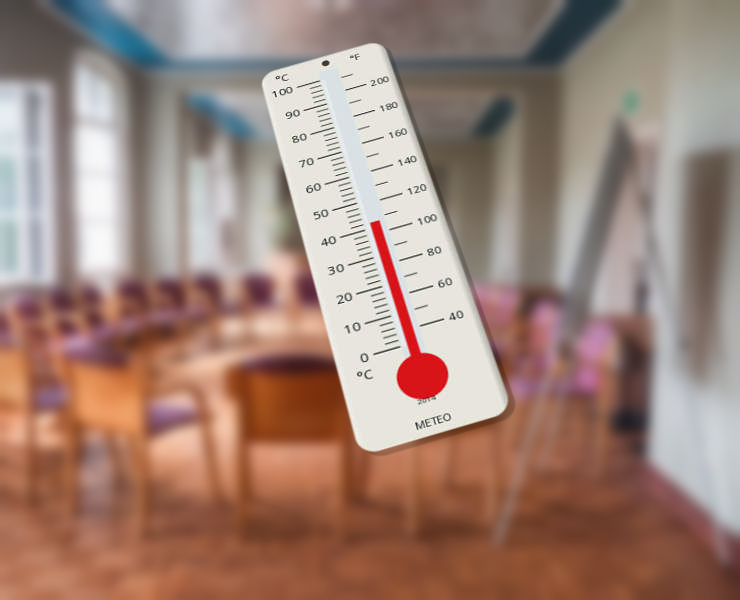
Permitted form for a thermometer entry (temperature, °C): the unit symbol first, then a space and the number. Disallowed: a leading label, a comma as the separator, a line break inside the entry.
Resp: °C 42
